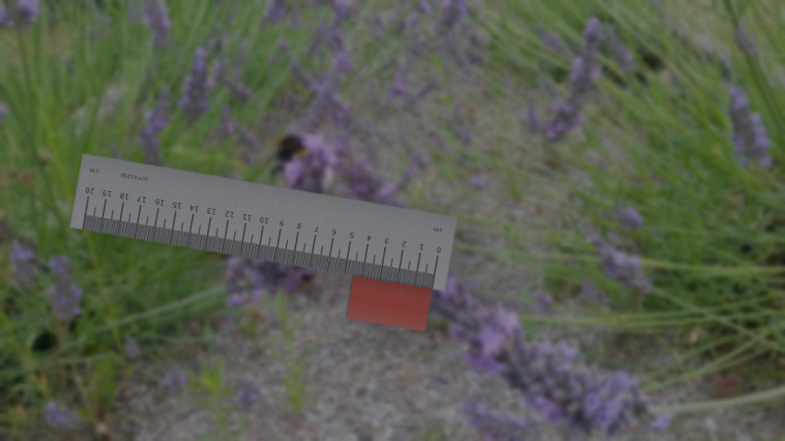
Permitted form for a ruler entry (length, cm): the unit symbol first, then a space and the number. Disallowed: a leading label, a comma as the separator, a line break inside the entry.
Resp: cm 4.5
